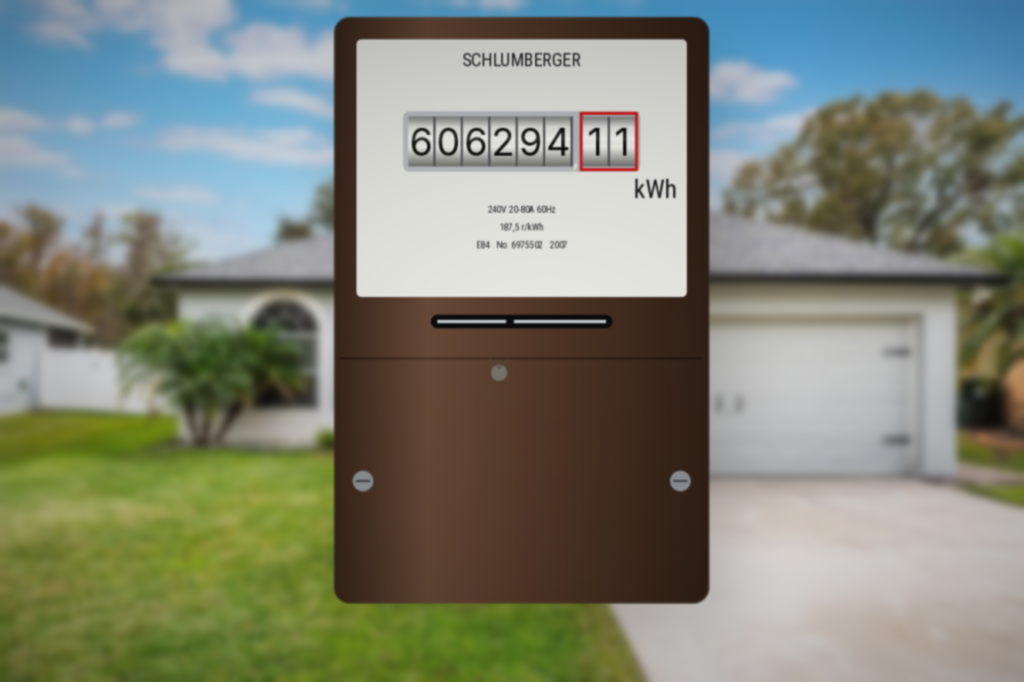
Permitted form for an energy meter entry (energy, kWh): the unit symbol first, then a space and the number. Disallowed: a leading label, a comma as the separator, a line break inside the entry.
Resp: kWh 606294.11
